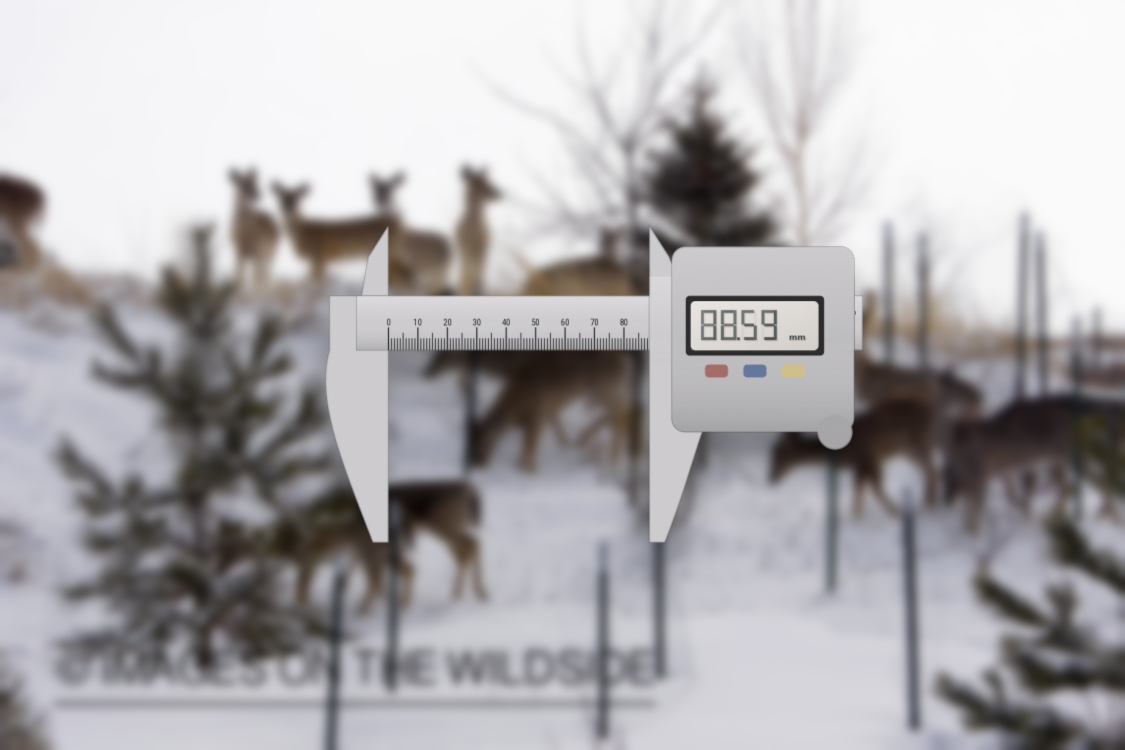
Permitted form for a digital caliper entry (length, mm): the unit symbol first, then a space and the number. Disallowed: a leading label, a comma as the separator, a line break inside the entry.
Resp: mm 88.59
